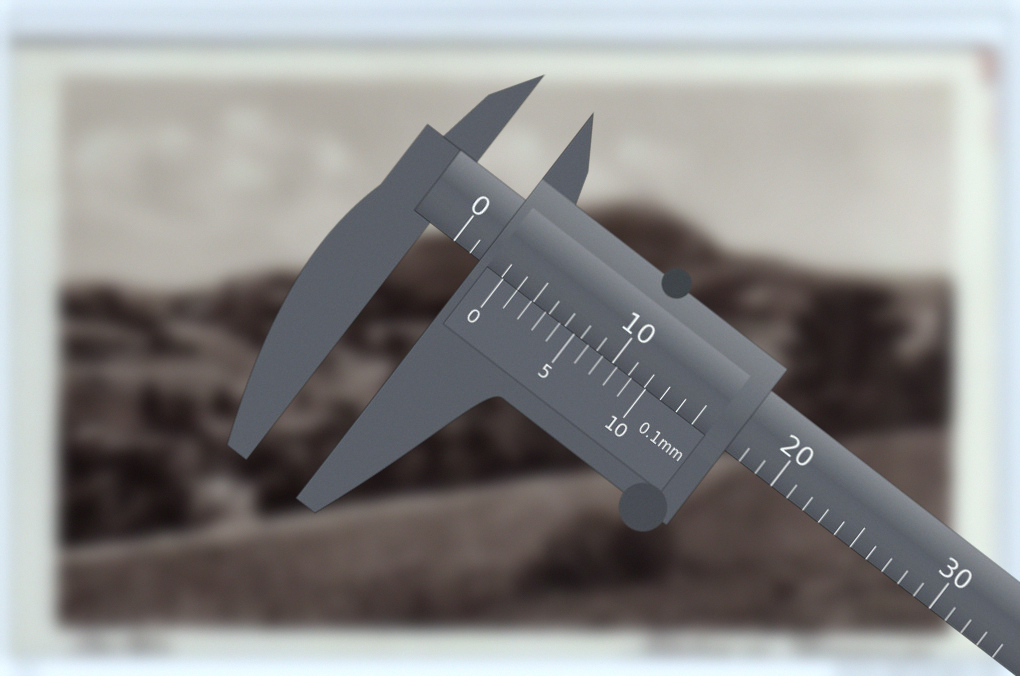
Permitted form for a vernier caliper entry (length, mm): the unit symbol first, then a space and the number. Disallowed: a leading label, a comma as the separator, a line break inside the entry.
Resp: mm 3.1
